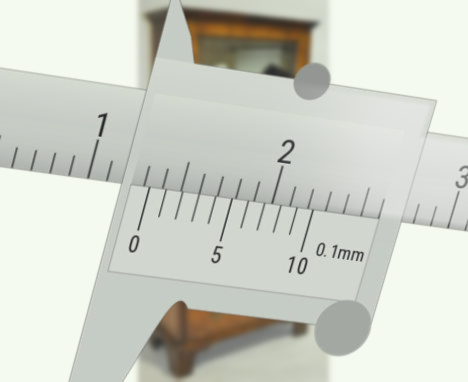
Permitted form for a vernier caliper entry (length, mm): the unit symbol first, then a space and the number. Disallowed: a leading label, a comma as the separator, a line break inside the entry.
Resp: mm 13.3
